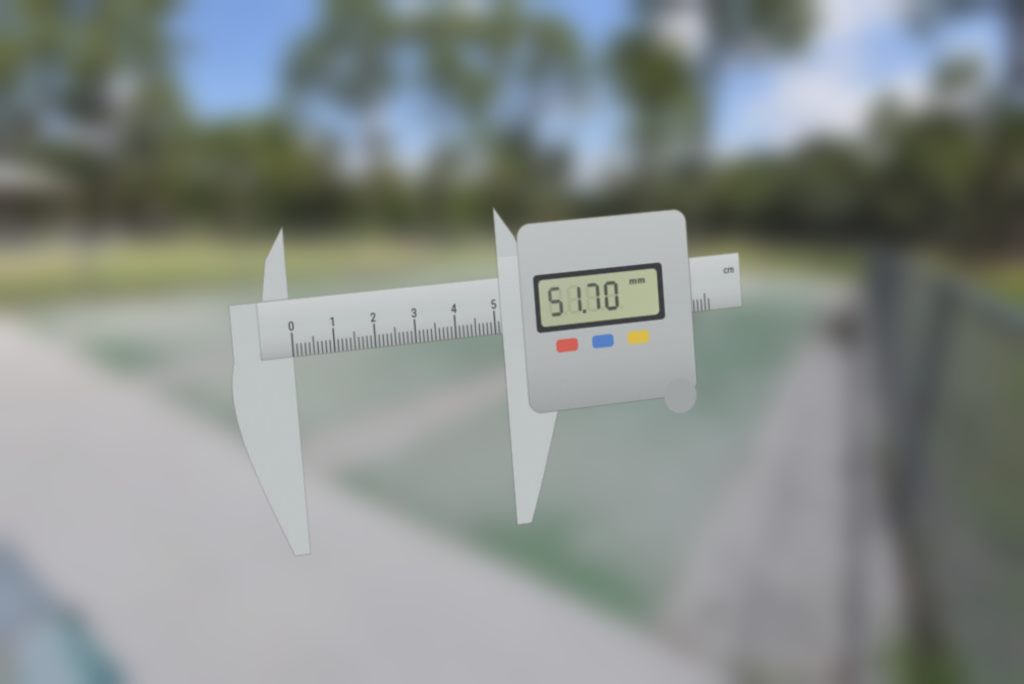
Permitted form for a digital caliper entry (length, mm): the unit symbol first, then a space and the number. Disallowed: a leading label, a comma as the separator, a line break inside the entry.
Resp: mm 51.70
